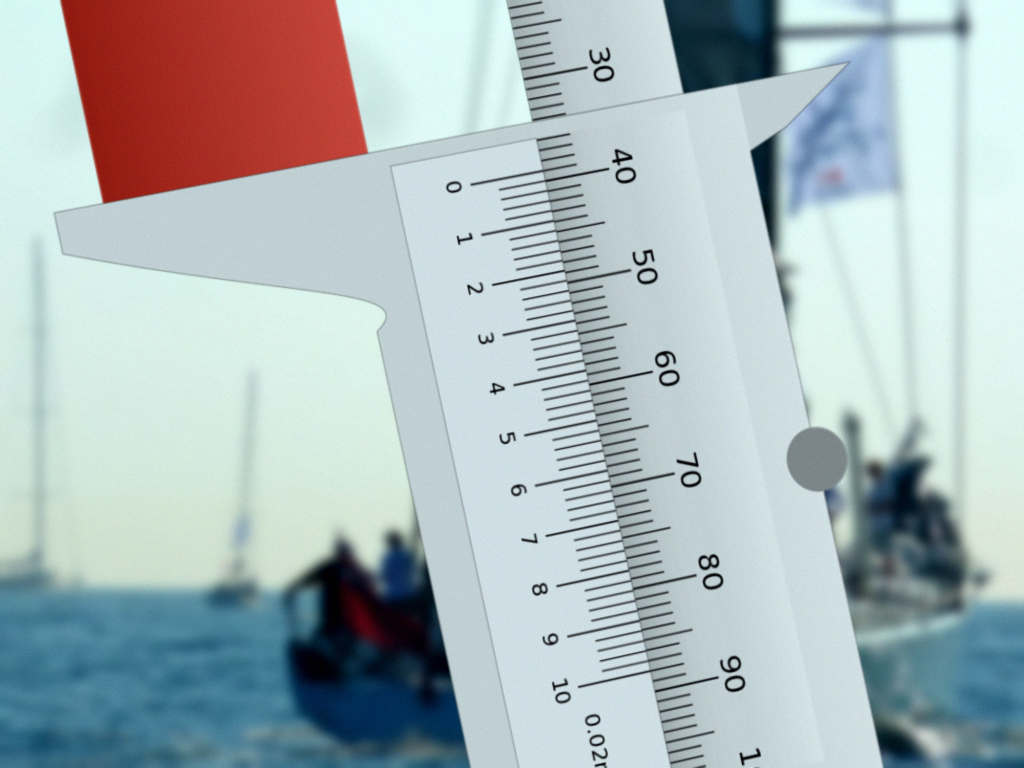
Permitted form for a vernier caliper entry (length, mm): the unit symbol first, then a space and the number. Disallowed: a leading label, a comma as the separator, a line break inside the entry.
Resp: mm 39.0
